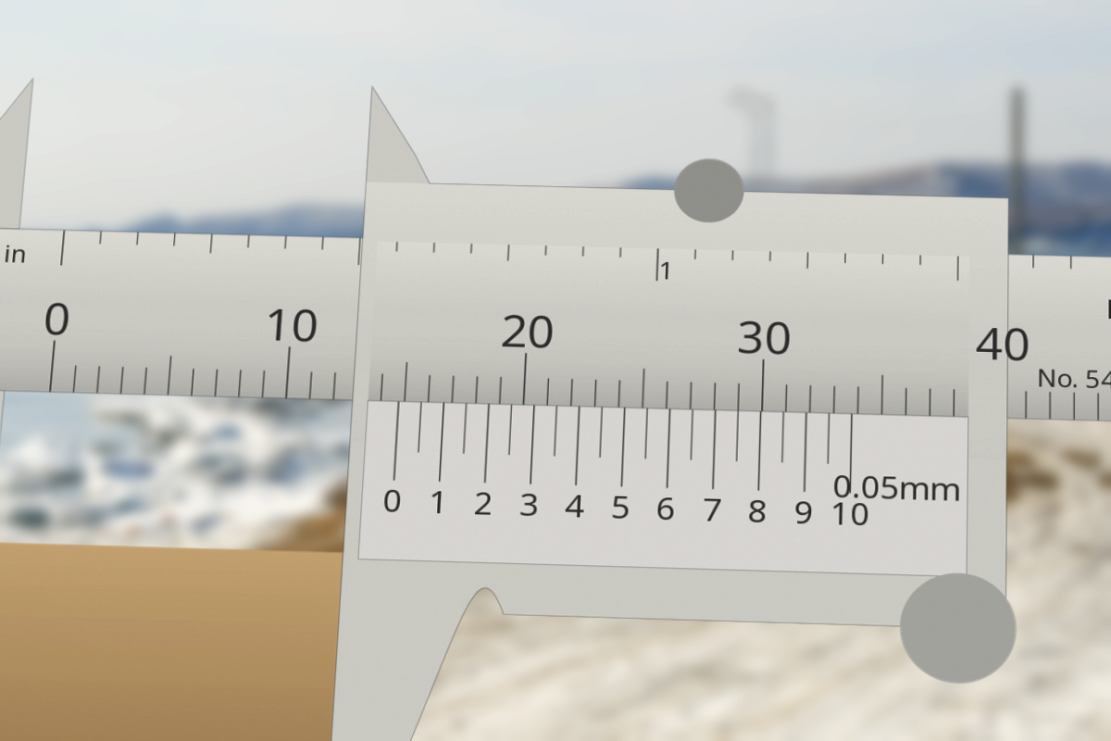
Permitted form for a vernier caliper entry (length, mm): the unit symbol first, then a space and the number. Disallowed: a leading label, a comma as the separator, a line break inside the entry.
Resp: mm 14.75
